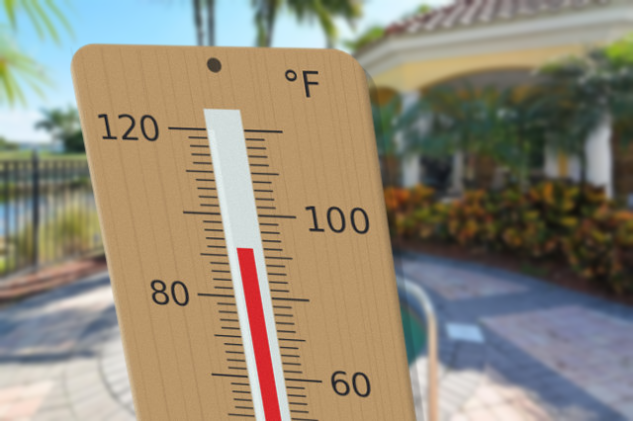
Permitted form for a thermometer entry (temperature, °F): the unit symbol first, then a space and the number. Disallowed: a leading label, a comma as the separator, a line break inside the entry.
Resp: °F 92
